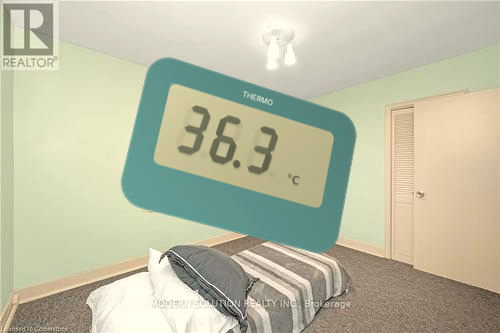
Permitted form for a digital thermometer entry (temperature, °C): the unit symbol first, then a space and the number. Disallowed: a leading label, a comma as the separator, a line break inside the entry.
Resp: °C 36.3
